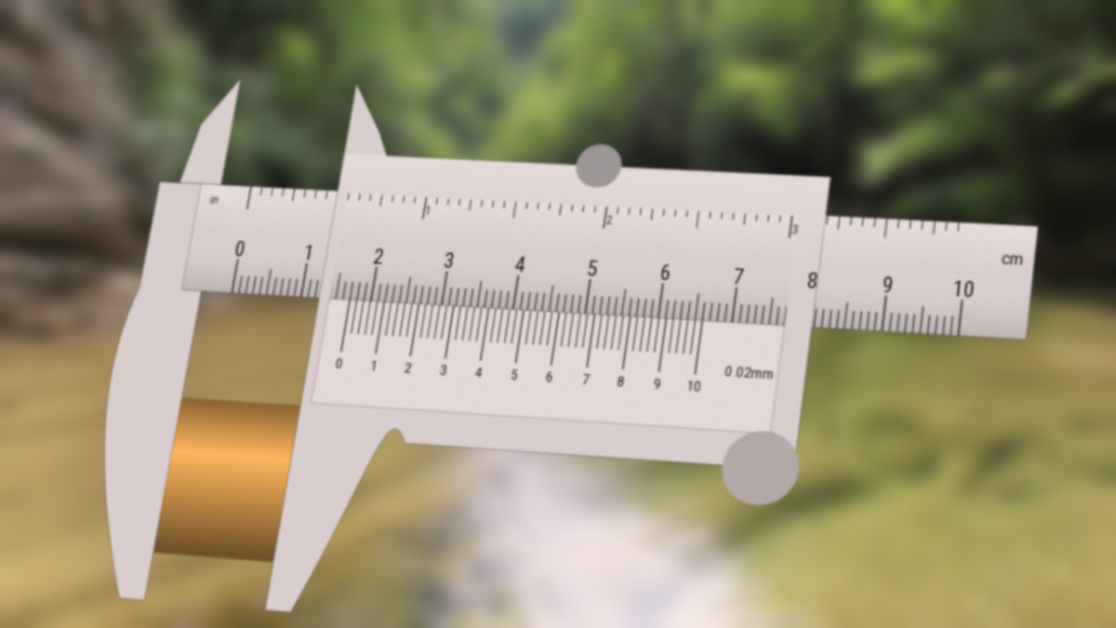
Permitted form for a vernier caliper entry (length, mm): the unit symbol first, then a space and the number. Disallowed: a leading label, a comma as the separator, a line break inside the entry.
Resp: mm 17.0
